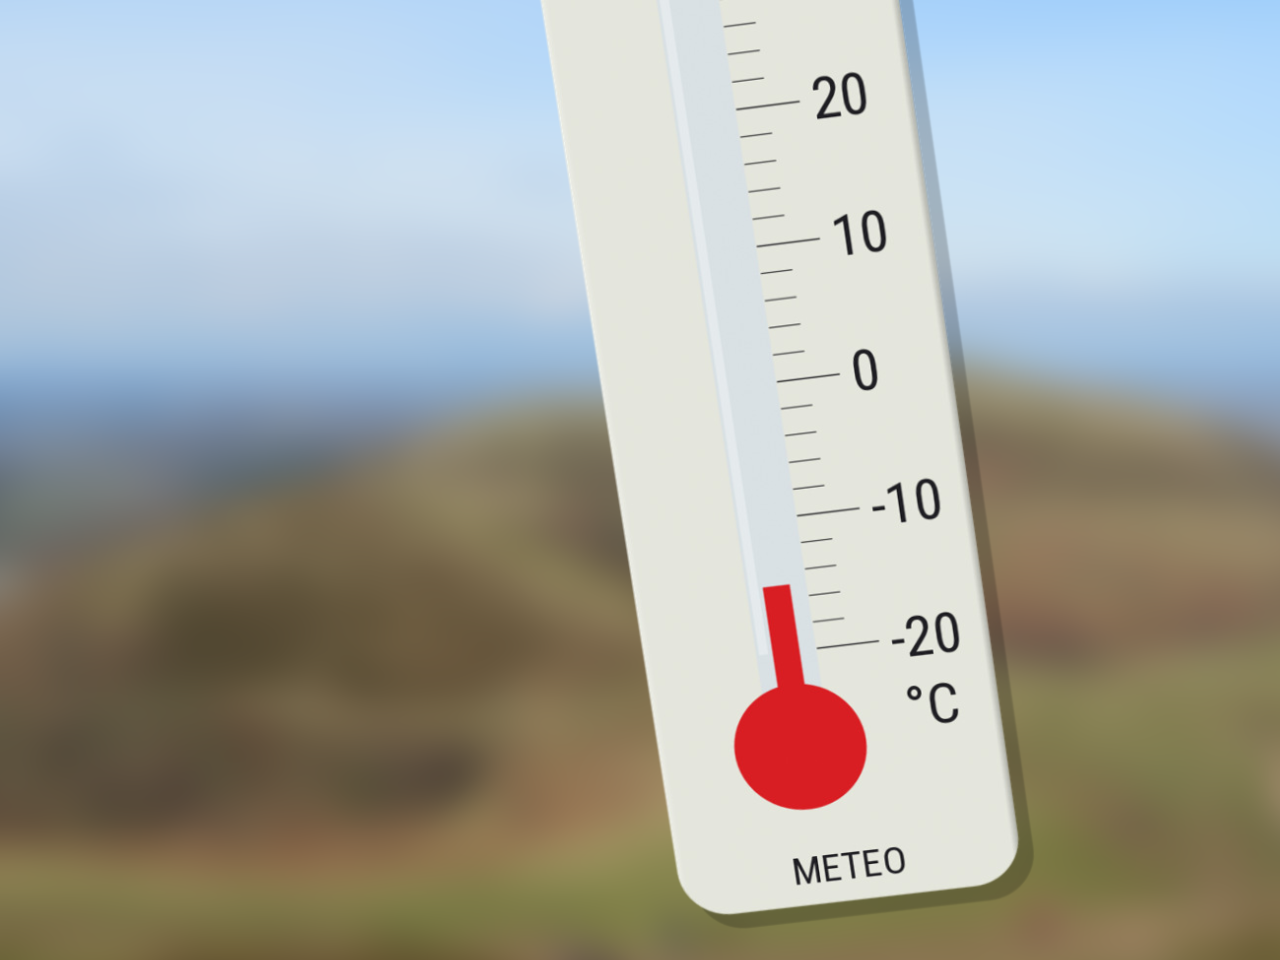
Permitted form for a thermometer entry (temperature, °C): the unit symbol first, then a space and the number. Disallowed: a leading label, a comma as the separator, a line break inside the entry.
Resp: °C -15
